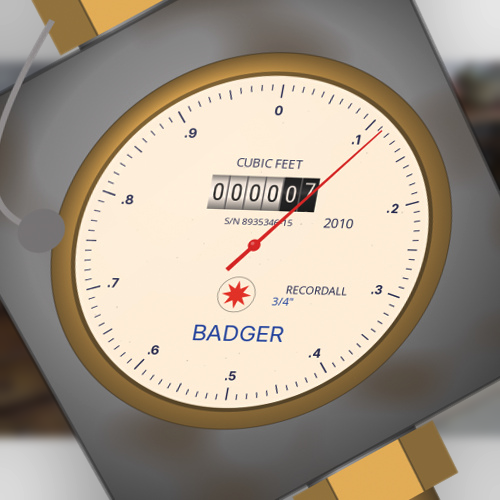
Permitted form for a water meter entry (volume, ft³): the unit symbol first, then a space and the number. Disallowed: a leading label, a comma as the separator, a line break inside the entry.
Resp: ft³ 7.11
